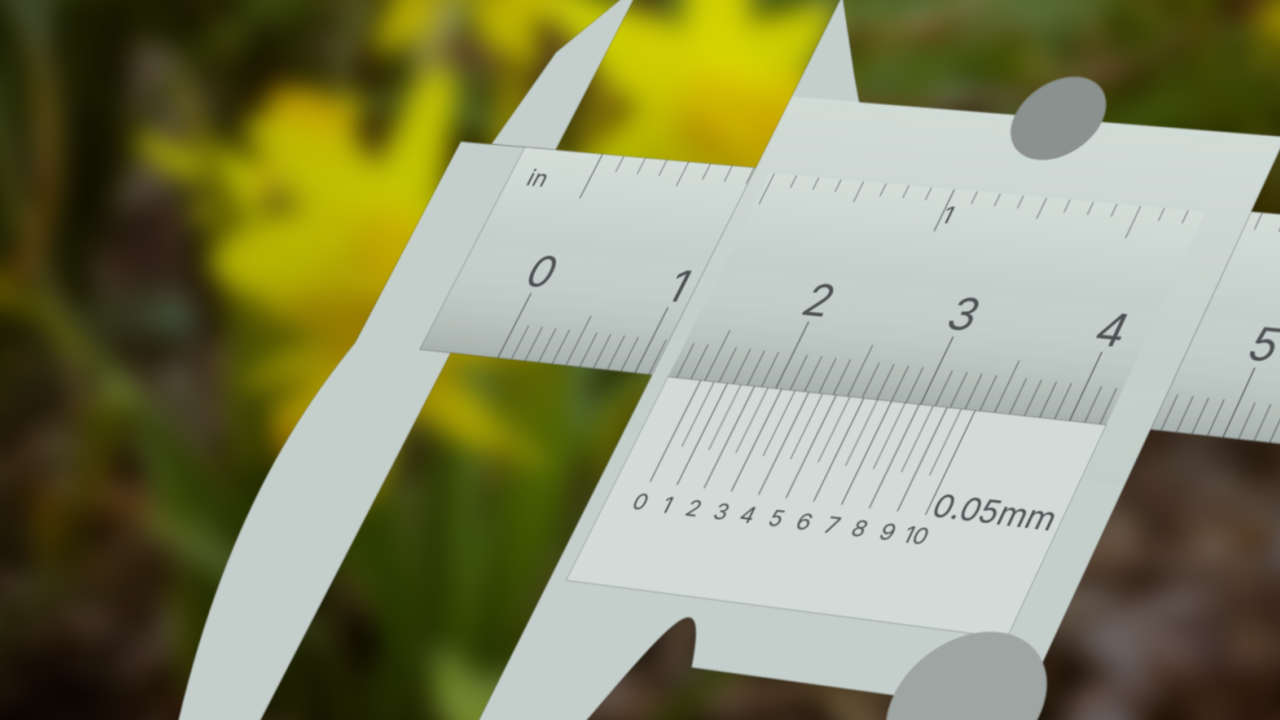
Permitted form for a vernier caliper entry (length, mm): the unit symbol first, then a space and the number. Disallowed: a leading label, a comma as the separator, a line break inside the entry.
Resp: mm 14.7
